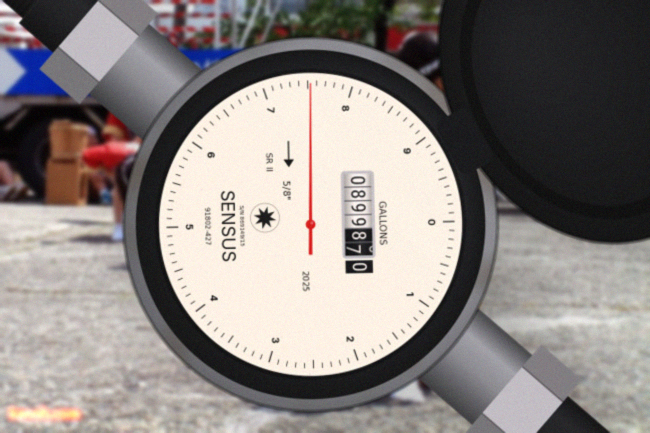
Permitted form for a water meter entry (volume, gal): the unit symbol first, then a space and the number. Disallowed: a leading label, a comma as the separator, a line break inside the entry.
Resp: gal 899867.5
